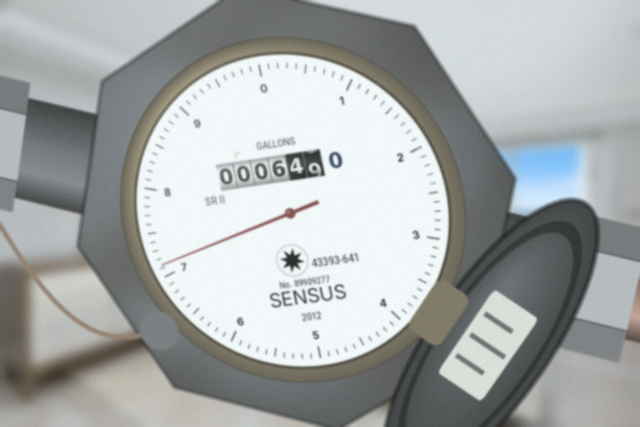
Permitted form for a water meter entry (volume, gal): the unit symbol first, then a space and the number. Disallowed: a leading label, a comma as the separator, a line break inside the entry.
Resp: gal 6487.1
